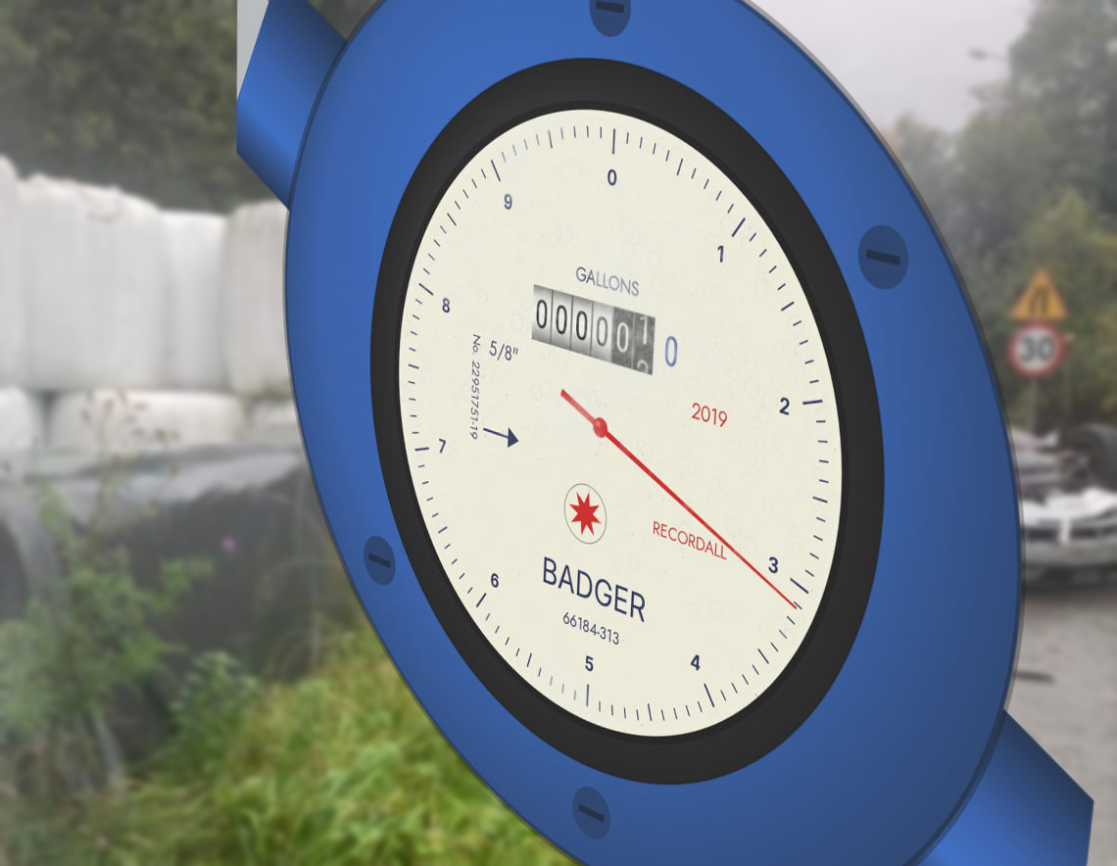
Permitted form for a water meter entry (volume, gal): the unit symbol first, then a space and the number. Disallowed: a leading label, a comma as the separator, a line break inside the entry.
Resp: gal 13.1
